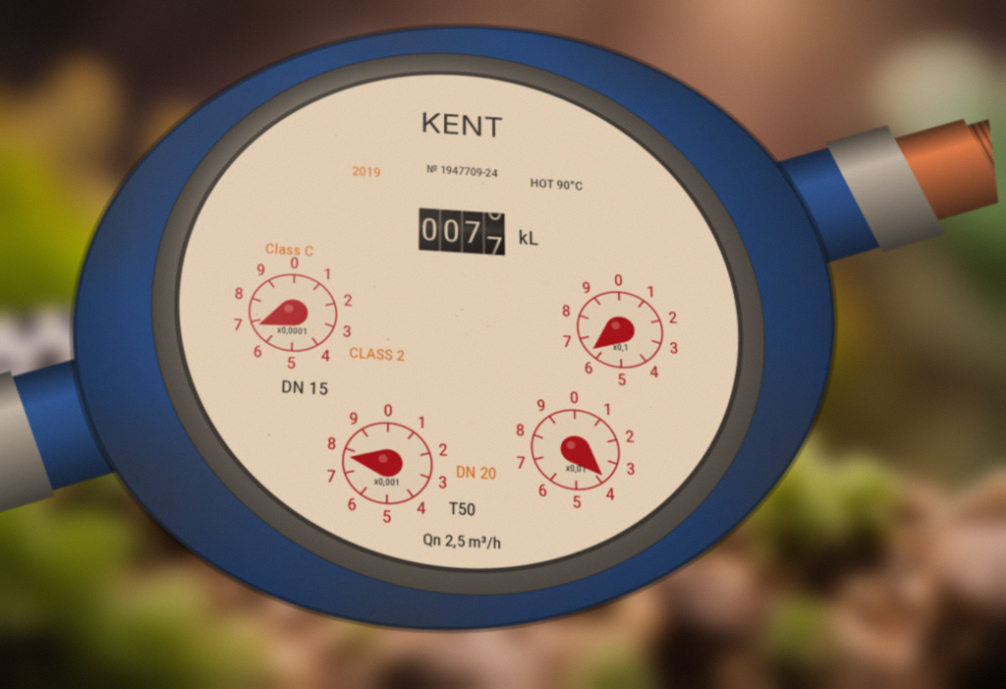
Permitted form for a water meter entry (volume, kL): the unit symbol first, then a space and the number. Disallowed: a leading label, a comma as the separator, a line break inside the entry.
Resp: kL 76.6376
